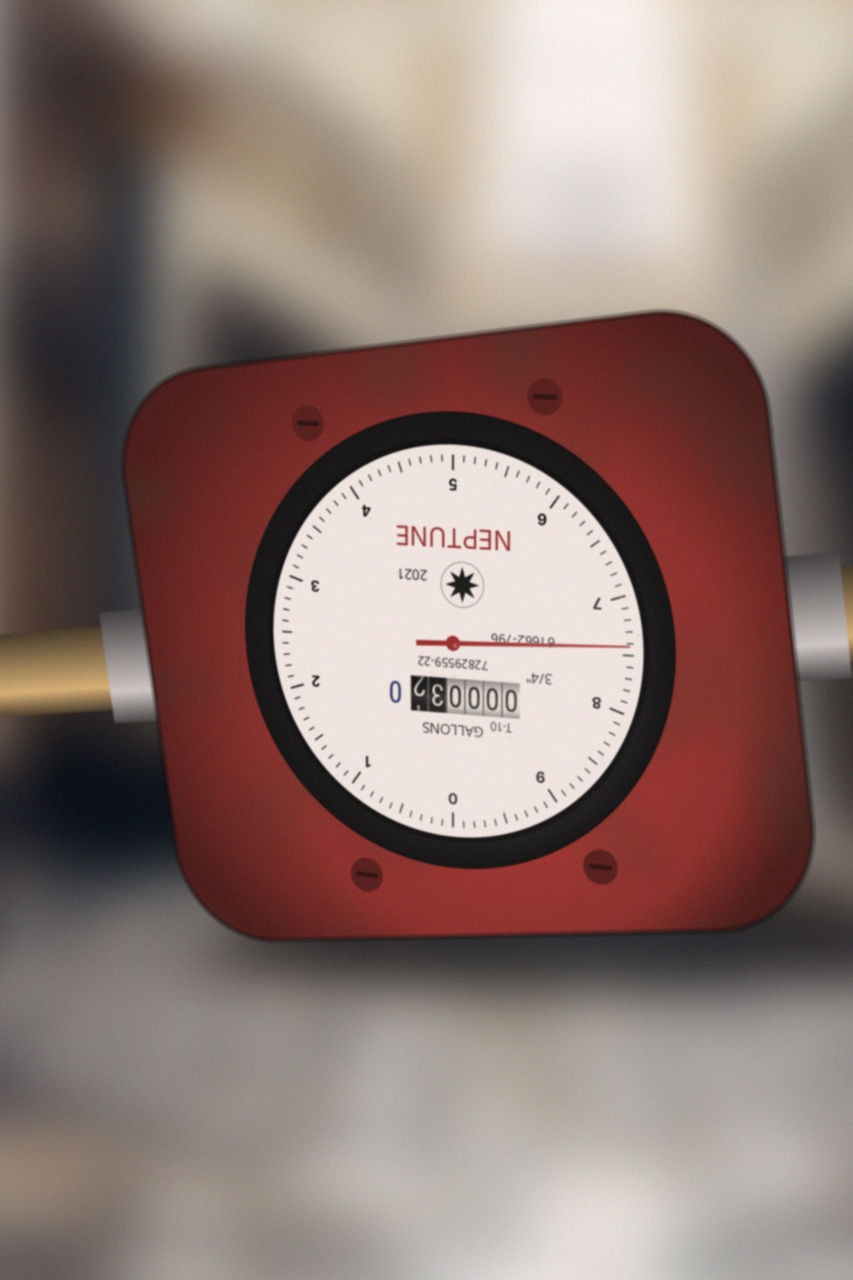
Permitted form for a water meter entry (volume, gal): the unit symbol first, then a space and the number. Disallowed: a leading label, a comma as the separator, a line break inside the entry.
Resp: gal 317.4
